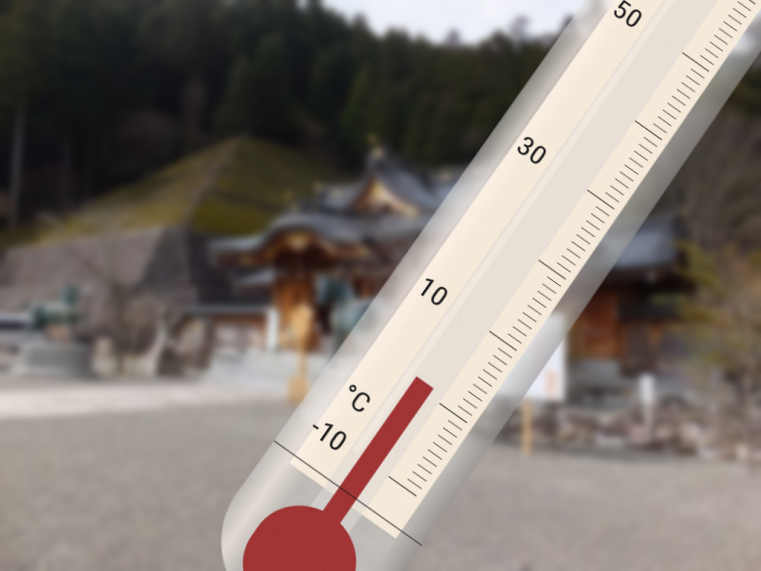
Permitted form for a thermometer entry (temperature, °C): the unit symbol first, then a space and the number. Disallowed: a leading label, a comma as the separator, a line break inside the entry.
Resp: °C 1
